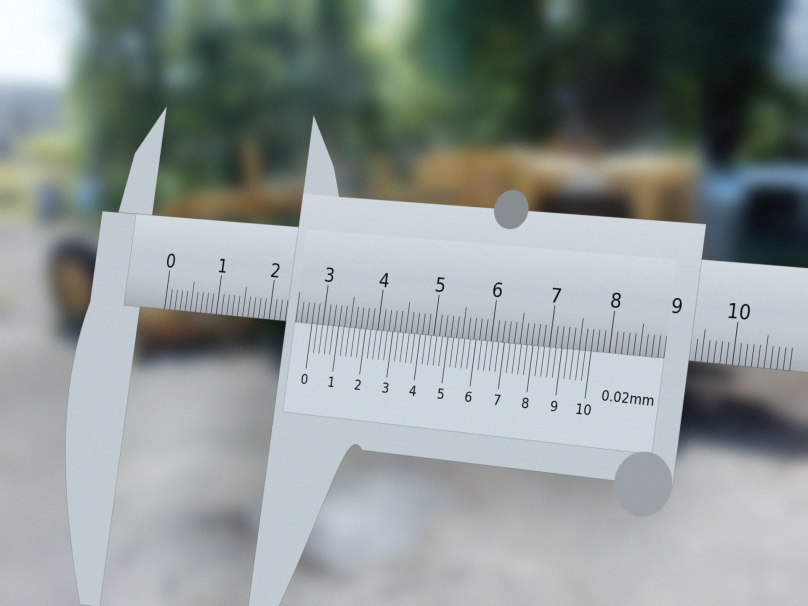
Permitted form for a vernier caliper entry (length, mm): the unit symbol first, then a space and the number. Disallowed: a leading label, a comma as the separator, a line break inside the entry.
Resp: mm 28.0
